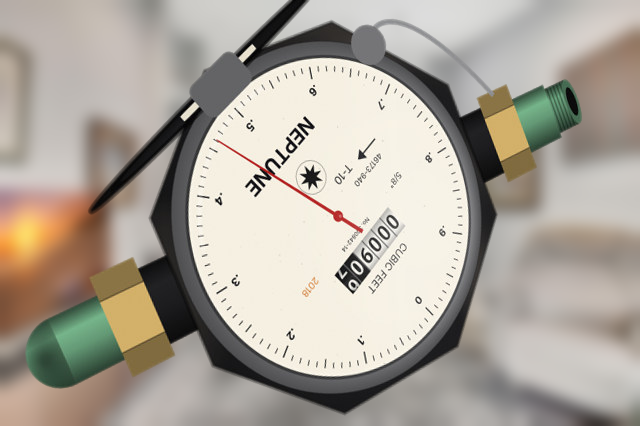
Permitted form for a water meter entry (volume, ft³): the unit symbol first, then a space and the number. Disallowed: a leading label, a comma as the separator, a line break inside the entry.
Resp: ft³ 906.46
